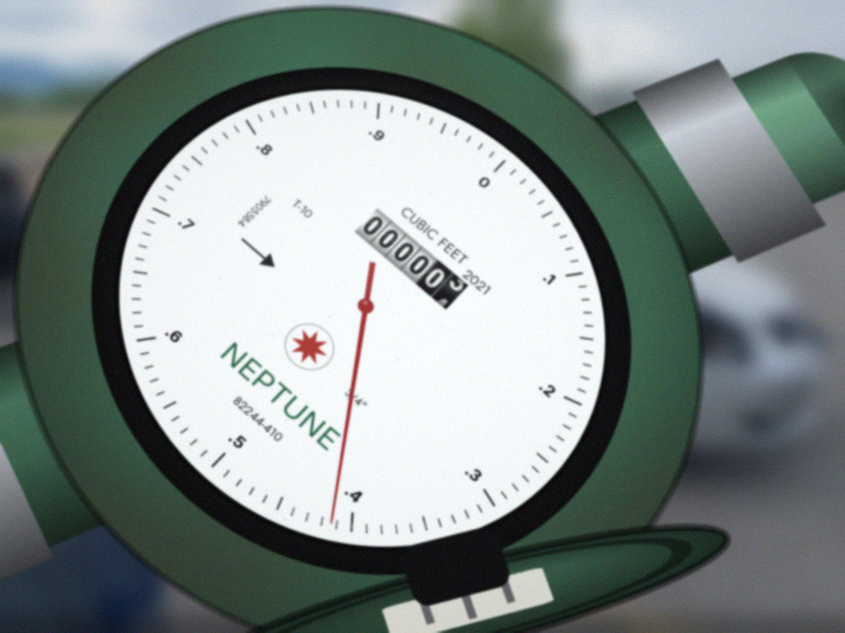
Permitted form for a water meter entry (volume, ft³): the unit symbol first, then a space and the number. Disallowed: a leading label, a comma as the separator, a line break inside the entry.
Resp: ft³ 3.41
